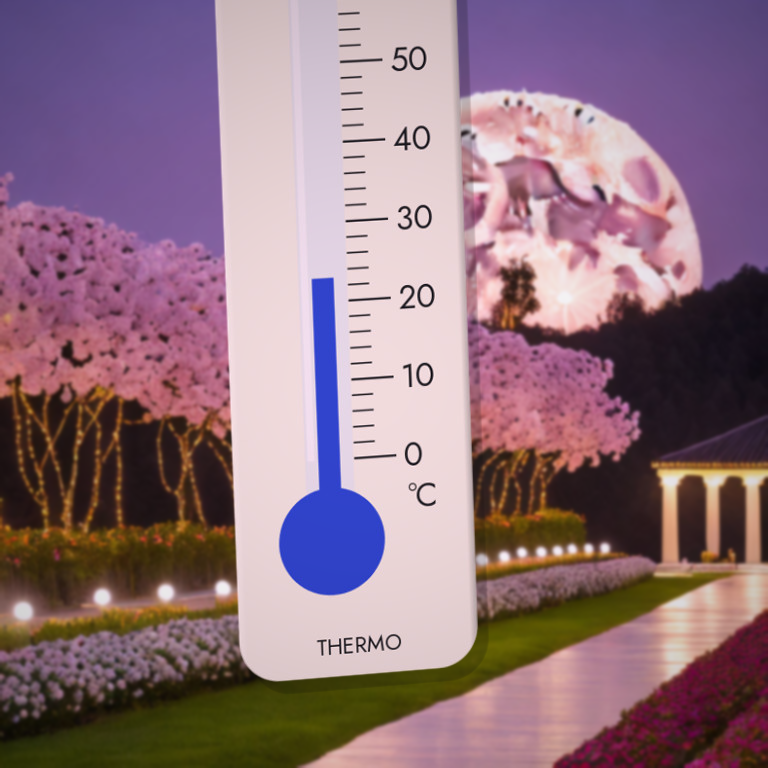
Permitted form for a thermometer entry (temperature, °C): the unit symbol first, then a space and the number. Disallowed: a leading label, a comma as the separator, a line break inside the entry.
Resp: °C 23
